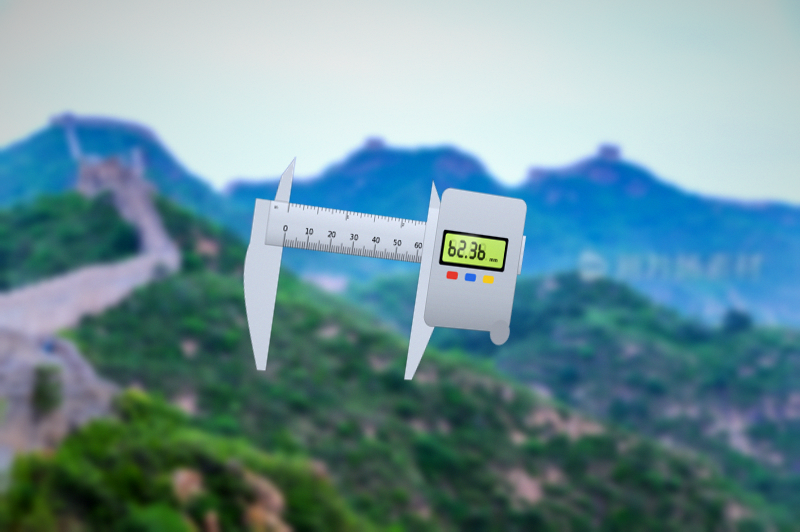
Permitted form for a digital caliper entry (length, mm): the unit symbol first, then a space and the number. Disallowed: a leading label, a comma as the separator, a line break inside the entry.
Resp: mm 62.36
